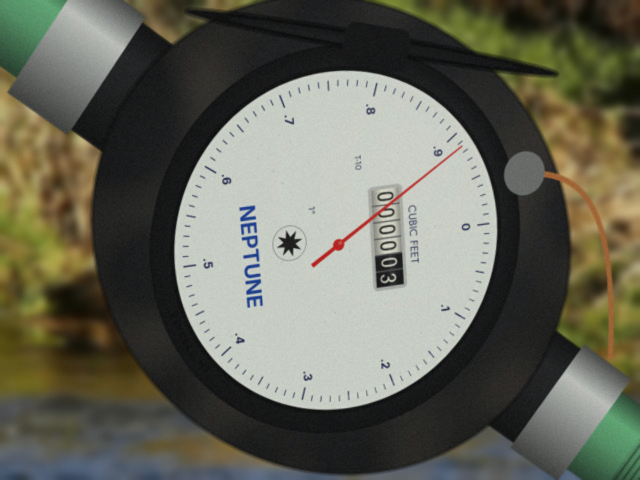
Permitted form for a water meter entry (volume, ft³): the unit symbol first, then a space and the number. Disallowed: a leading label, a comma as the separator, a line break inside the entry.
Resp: ft³ 2.91
